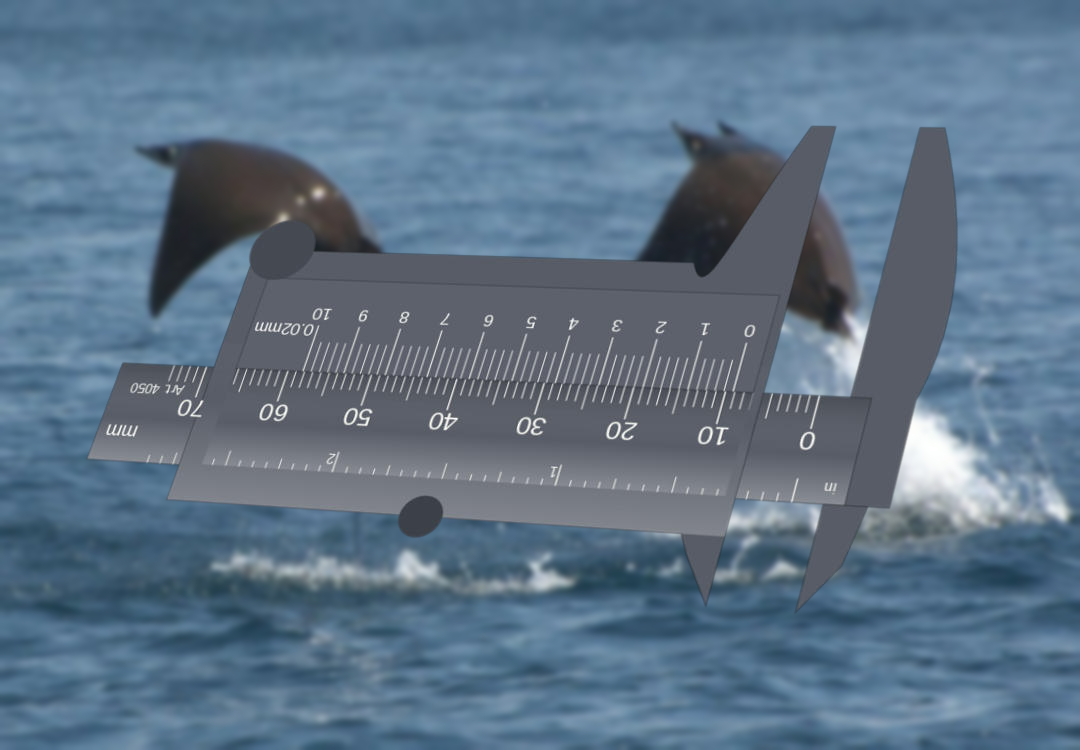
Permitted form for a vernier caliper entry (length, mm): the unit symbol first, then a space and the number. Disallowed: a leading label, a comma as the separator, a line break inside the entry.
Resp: mm 9.2
